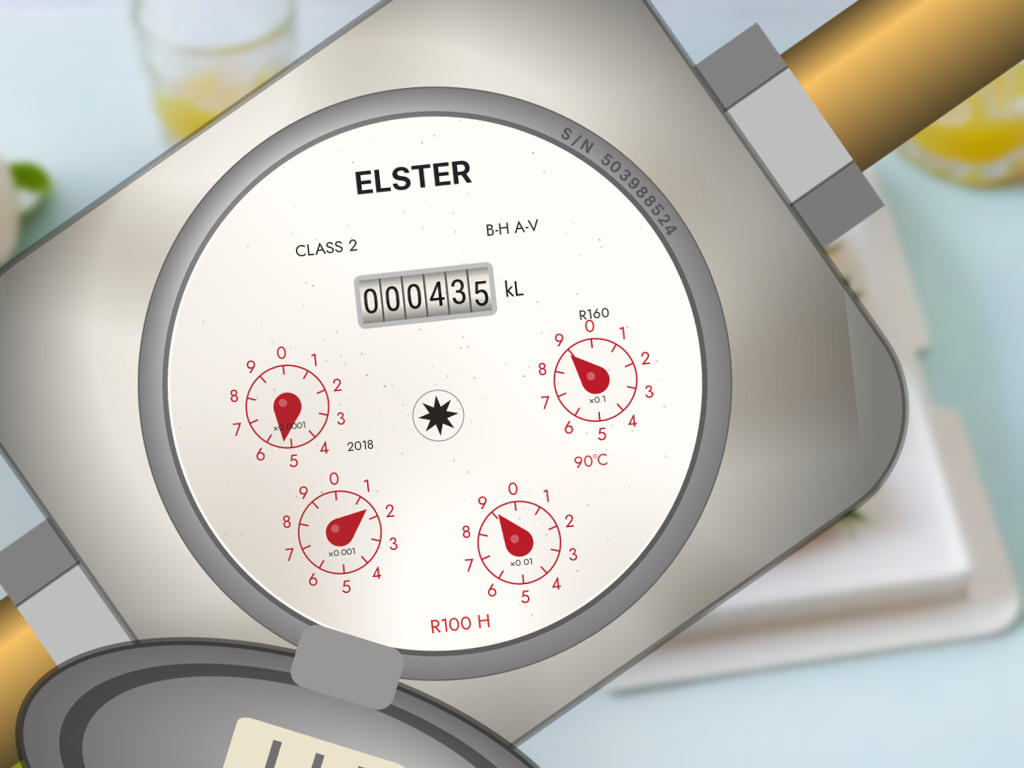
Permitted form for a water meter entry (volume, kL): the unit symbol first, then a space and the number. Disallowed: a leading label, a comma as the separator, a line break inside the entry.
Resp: kL 434.8915
